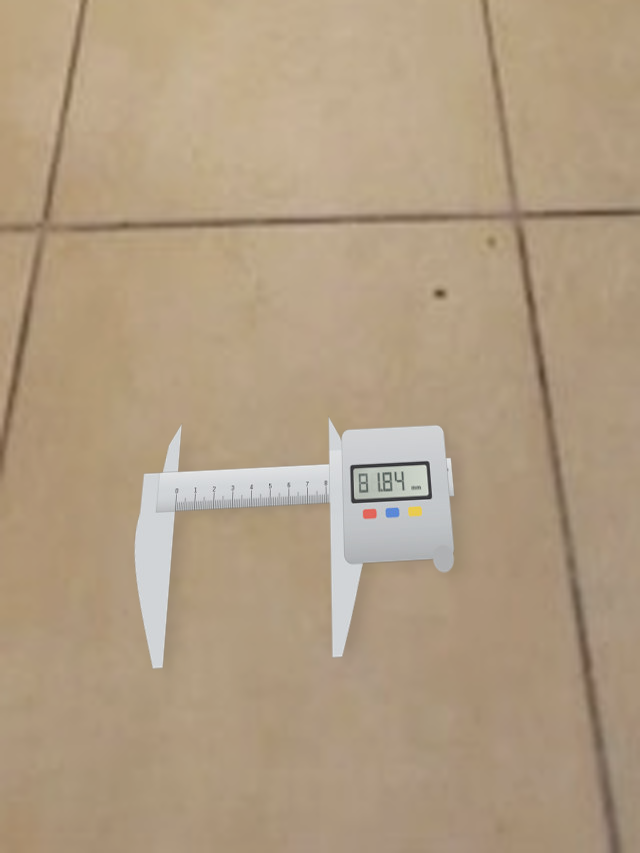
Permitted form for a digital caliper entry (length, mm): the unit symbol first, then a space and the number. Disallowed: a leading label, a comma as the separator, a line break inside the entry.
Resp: mm 81.84
